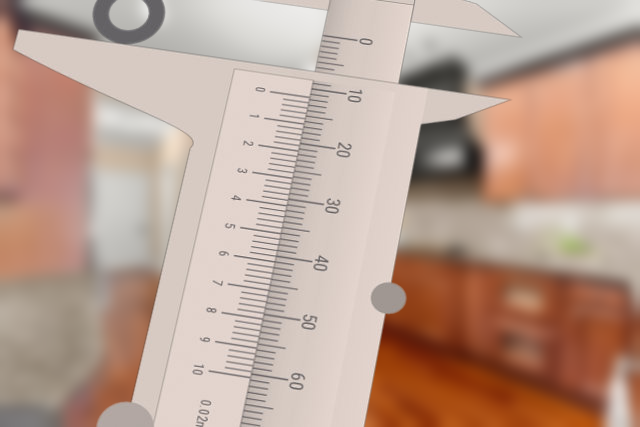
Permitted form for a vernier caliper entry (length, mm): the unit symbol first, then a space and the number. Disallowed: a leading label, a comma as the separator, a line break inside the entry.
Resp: mm 11.6
